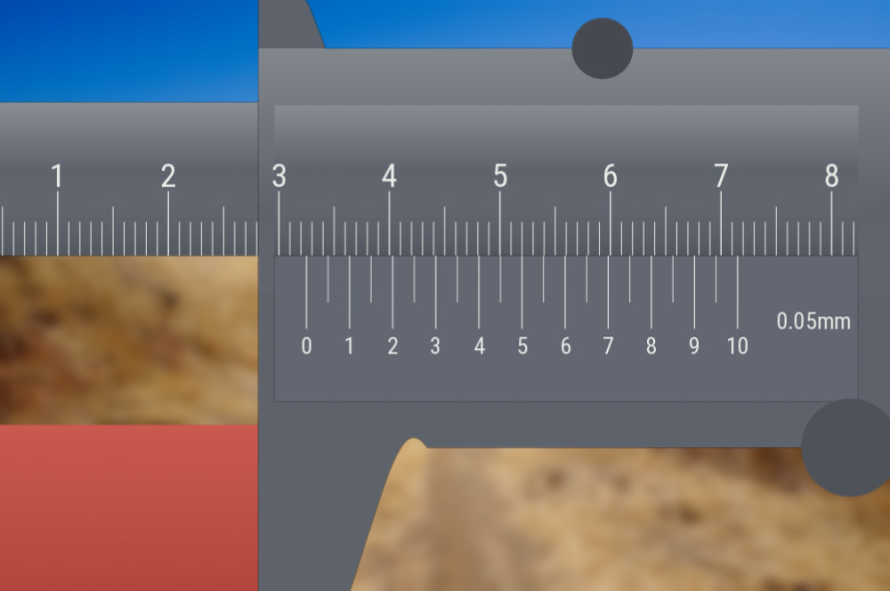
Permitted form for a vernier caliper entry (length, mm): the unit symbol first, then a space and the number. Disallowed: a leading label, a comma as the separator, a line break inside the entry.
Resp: mm 32.5
